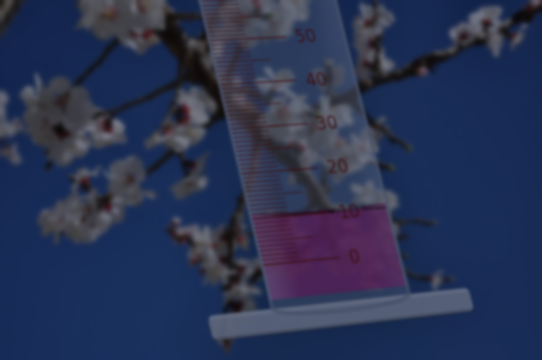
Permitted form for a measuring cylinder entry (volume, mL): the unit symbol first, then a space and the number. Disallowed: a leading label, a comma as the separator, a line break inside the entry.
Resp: mL 10
